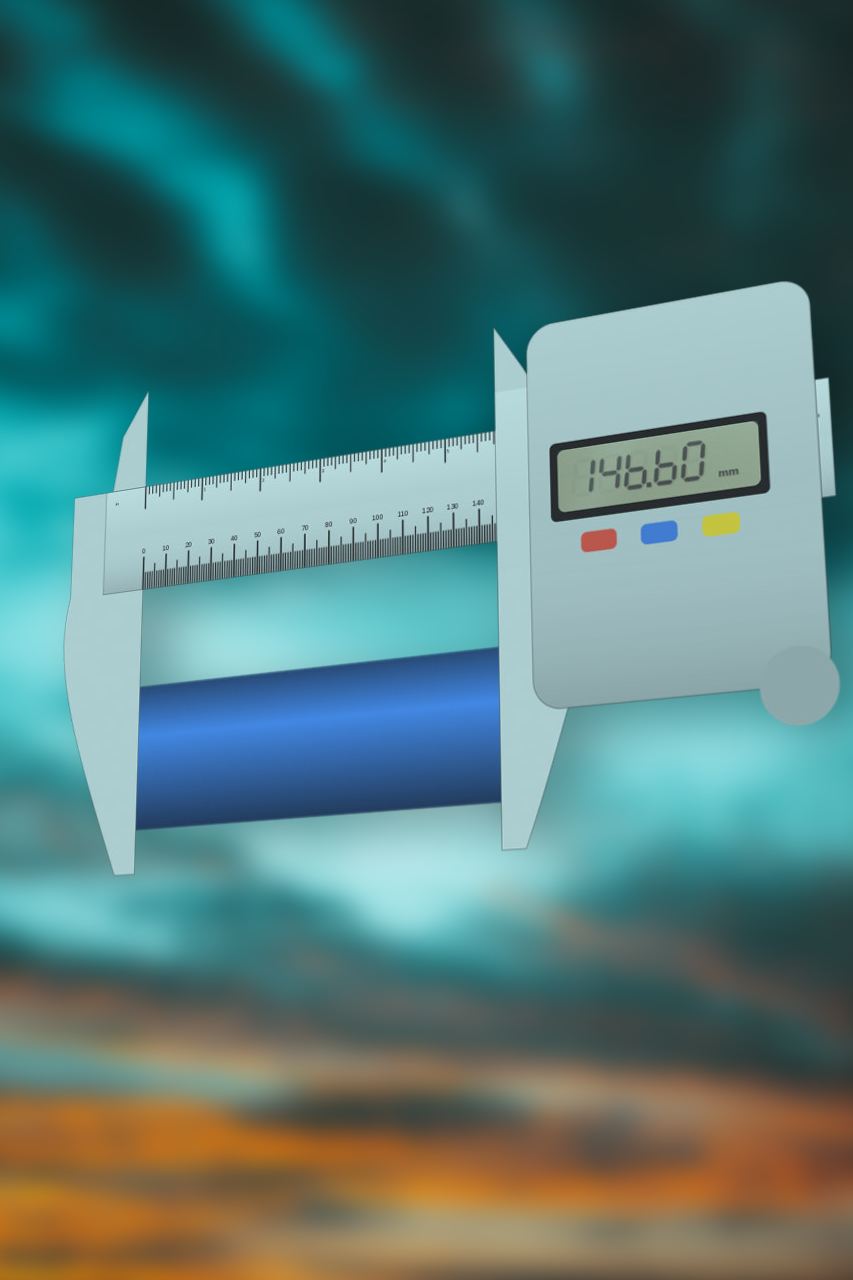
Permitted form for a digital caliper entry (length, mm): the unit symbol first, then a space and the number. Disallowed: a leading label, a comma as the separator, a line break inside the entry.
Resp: mm 146.60
